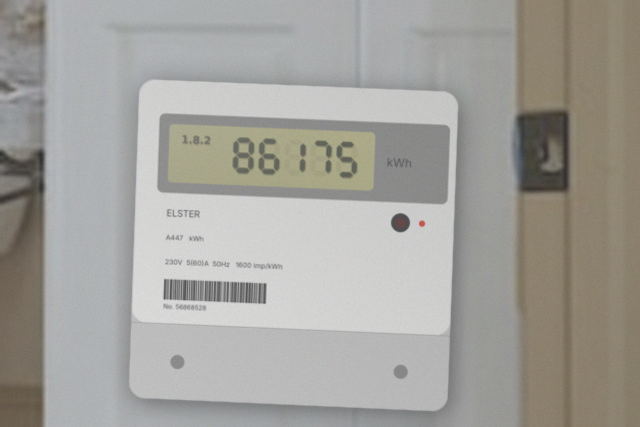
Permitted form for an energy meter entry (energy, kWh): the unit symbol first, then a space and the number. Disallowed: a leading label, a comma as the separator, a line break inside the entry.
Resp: kWh 86175
